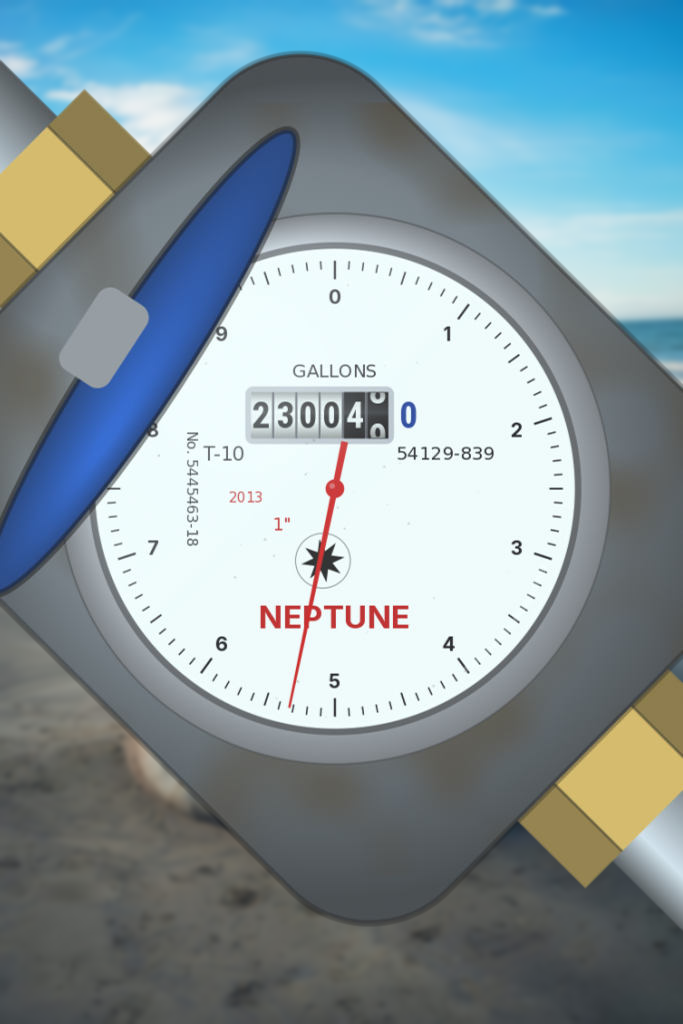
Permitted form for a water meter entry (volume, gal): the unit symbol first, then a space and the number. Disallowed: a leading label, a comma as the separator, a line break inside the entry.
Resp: gal 2300485.3
